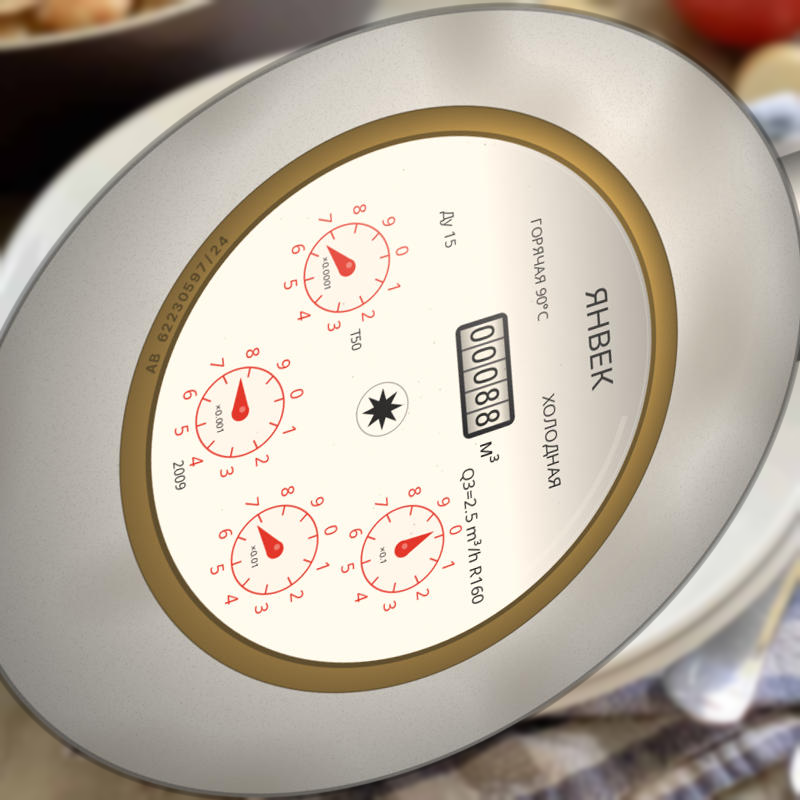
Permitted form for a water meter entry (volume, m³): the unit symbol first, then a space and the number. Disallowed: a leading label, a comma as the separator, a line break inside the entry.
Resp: m³ 87.9676
